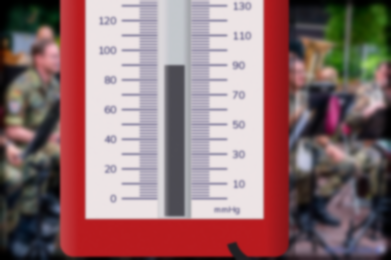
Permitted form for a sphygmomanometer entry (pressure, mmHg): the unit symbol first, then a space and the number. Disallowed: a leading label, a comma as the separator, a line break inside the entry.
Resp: mmHg 90
